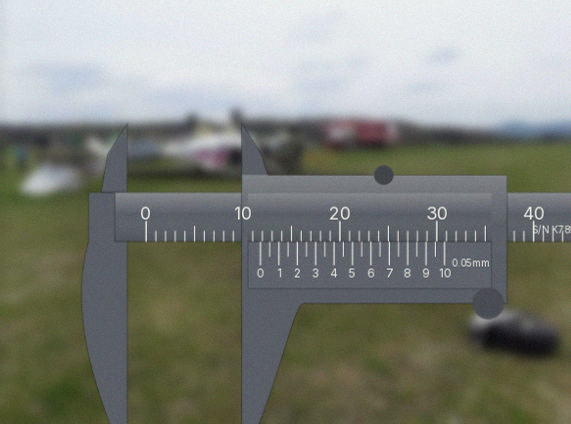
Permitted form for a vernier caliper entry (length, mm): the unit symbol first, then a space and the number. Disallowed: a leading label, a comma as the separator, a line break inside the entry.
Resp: mm 11.8
